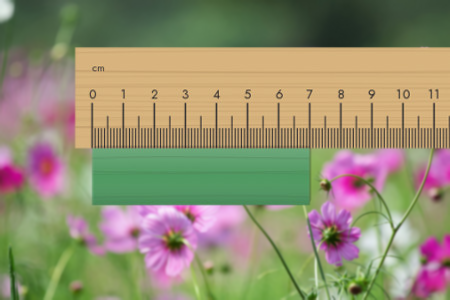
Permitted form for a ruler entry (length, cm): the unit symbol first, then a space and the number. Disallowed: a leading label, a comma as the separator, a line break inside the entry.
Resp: cm 7
